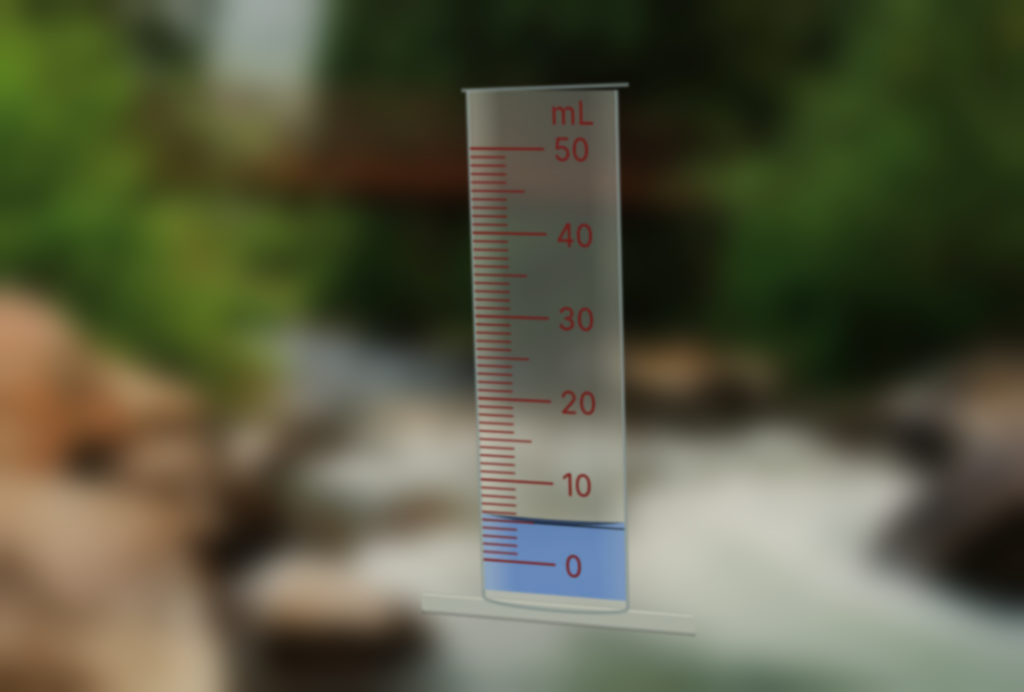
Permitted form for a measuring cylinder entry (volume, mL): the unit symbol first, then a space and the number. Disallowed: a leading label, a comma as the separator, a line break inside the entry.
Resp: mL 5
